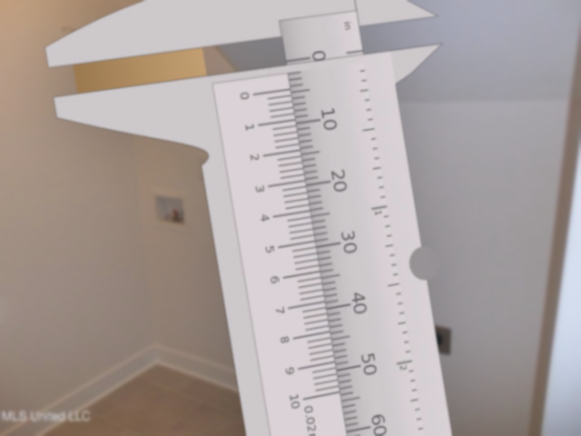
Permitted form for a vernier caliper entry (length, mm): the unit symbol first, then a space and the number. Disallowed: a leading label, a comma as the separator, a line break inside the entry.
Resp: mm 4.5
